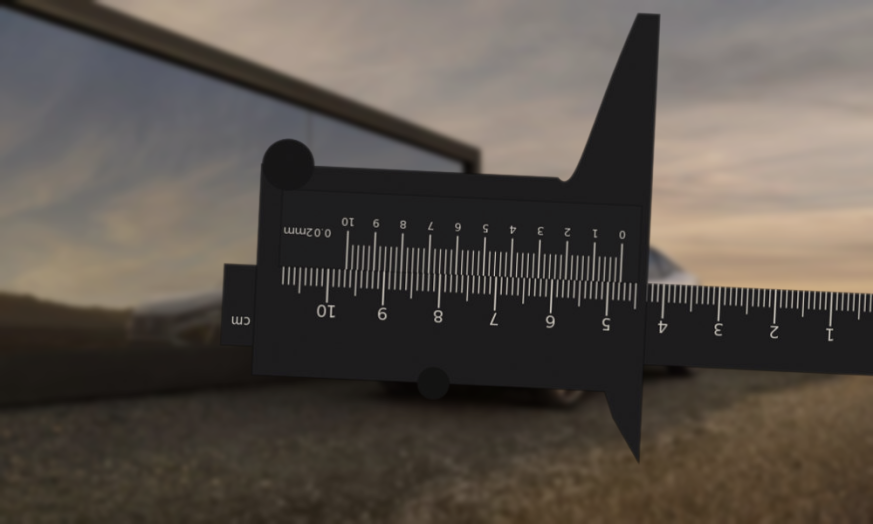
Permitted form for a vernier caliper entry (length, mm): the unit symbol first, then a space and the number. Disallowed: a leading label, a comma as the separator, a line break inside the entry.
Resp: mm 47.8
